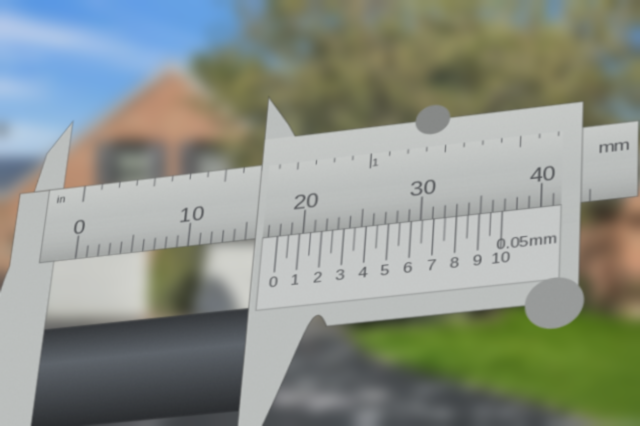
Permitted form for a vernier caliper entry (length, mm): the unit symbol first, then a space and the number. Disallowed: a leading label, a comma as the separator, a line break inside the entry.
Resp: mm 17.8
